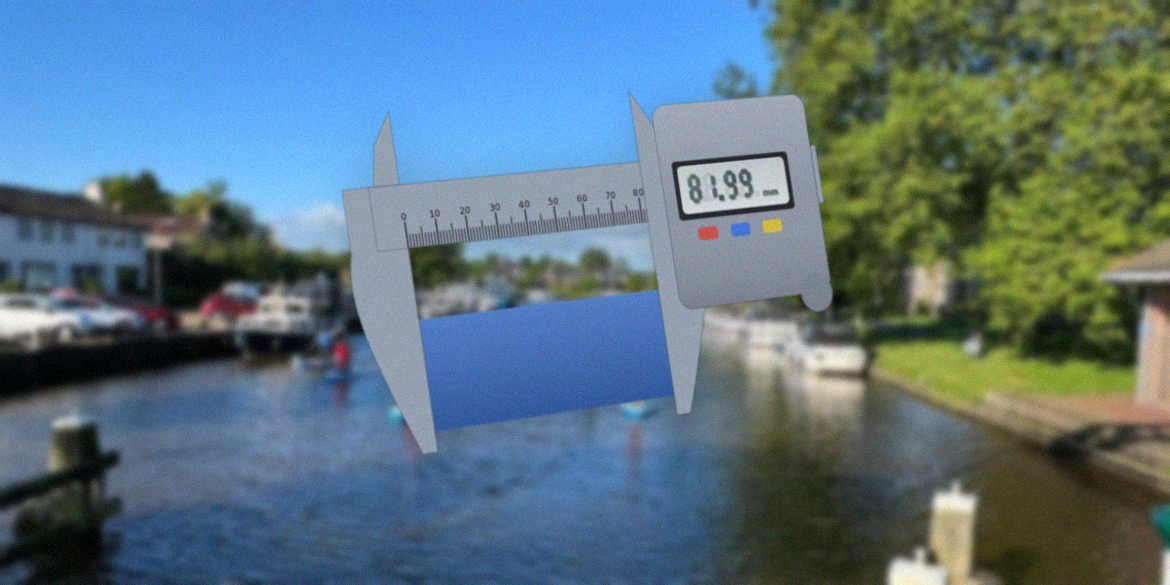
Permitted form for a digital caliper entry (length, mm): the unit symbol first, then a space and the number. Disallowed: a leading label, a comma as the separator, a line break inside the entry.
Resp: mm 81.99
